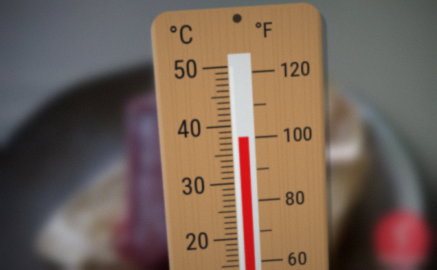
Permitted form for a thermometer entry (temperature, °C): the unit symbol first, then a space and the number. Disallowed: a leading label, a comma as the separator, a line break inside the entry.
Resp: °C 38
